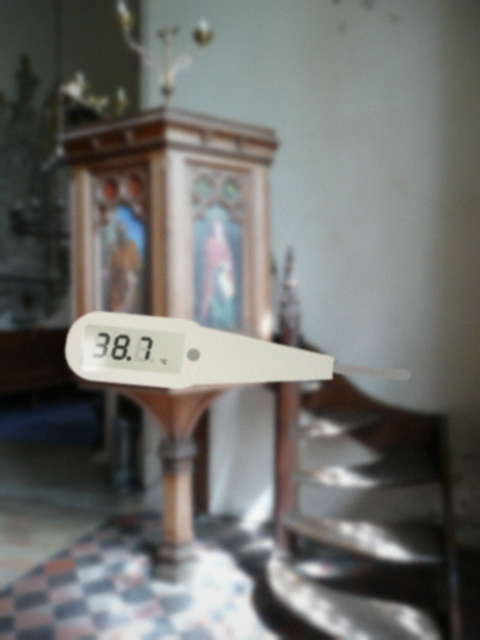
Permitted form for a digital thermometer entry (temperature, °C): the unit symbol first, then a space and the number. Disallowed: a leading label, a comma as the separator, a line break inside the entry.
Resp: °C 38.7
